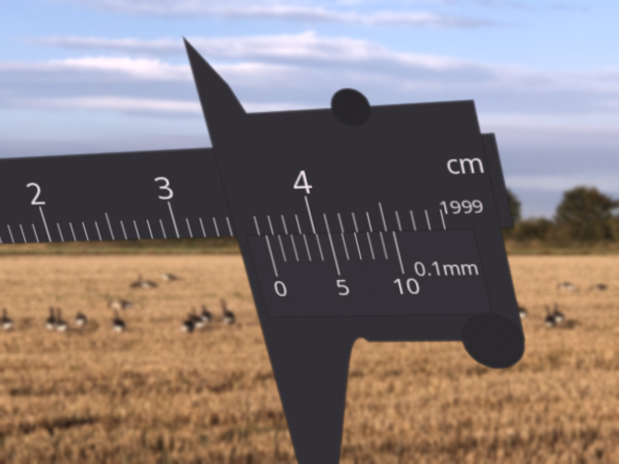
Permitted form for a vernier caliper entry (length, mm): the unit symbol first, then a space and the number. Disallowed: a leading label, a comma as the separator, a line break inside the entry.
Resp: mm 36.5
